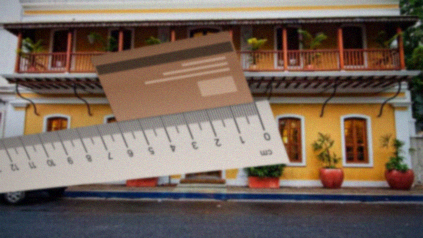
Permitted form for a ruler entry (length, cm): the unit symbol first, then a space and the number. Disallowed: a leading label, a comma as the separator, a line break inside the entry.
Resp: cm 6
